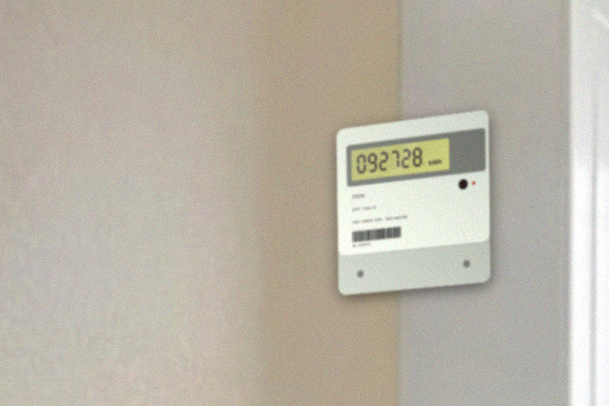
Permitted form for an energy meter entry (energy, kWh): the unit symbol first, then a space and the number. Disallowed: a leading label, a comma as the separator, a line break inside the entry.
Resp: kWh 92728
